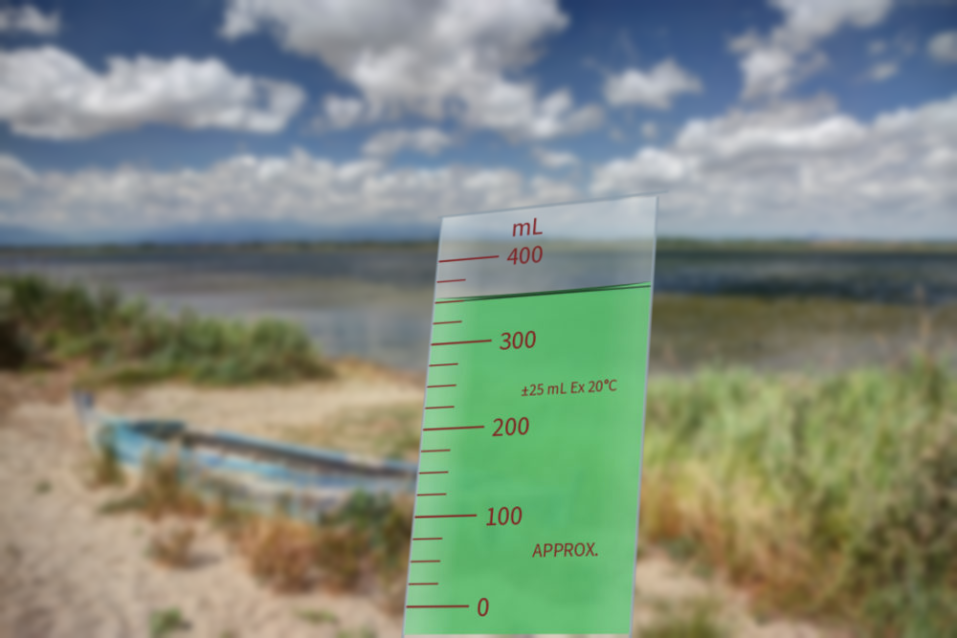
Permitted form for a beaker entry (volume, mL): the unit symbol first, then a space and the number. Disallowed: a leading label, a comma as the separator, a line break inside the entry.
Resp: mL 350
